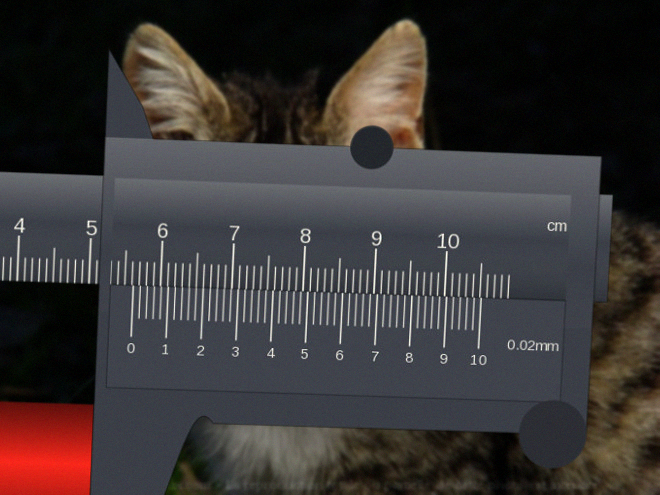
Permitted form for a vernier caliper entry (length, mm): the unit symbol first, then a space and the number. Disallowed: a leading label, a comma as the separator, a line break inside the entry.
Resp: mm 56.2
